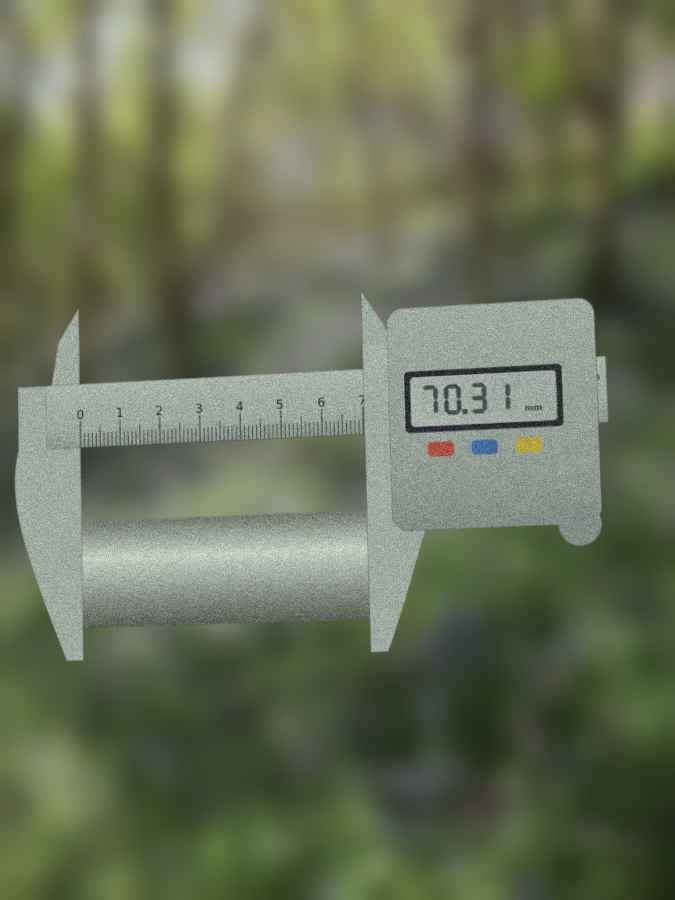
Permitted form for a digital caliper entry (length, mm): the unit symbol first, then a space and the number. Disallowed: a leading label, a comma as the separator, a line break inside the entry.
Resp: mm 70.31
